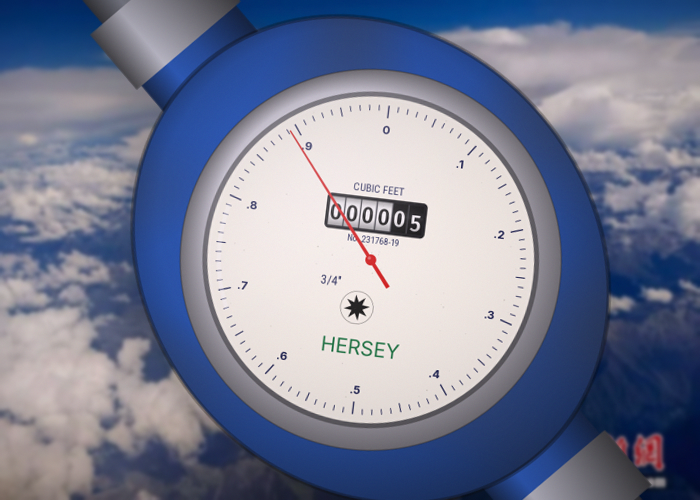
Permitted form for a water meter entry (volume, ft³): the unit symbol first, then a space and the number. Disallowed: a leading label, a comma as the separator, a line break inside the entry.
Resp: ft³ 4.89
